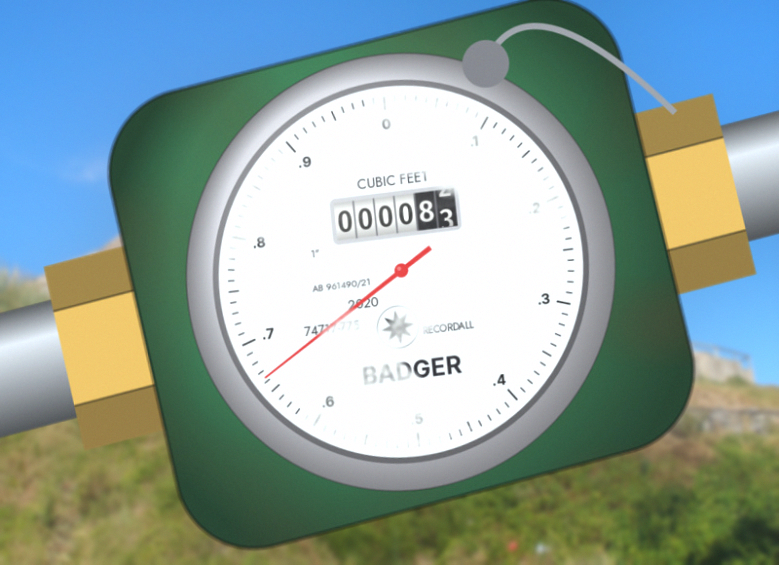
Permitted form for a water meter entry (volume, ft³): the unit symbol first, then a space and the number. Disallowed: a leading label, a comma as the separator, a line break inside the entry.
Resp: ft³ 82.66
